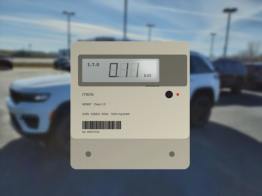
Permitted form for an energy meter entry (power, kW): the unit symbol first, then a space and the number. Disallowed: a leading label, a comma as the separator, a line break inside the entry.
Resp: kW 0.11
